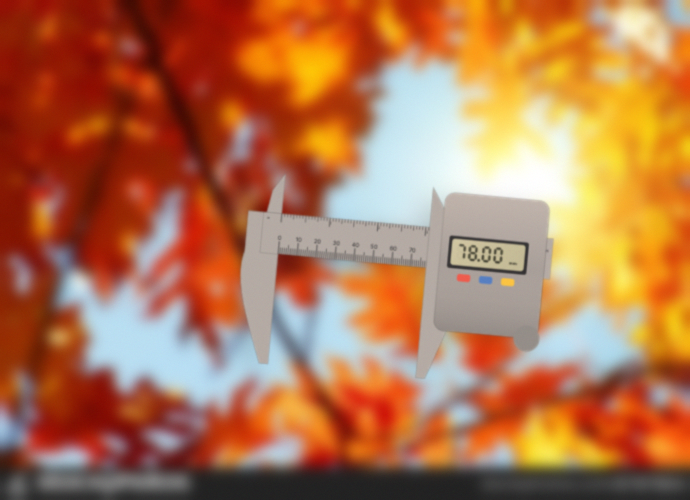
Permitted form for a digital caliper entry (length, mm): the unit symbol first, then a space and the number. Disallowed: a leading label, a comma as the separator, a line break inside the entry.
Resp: mm 78.00
